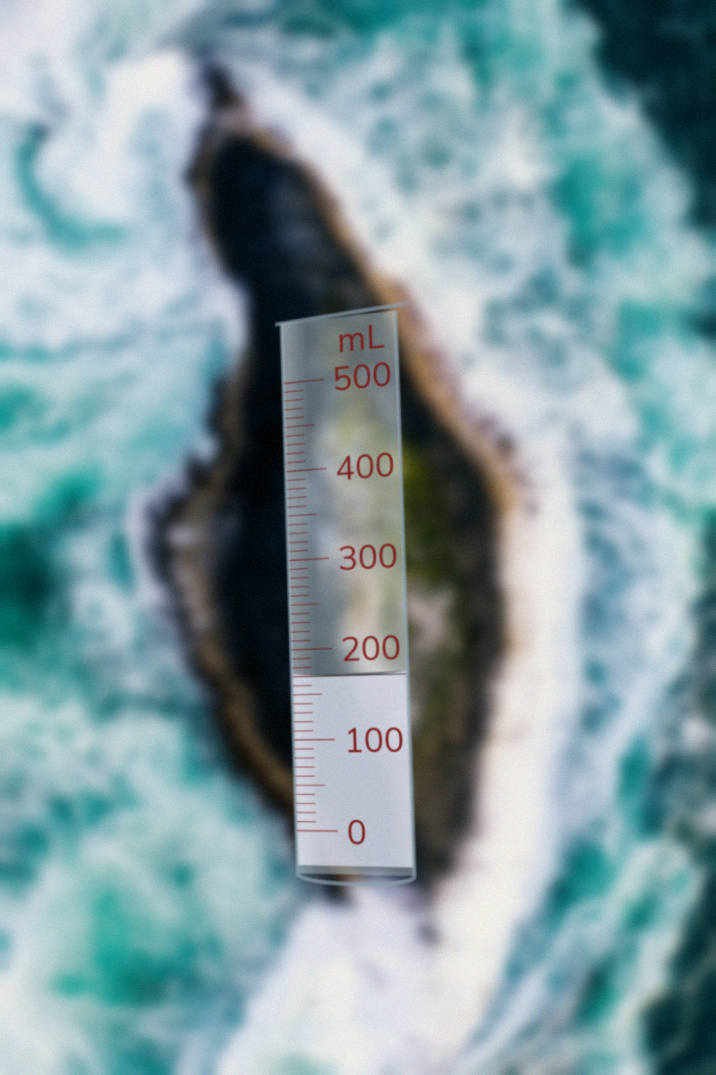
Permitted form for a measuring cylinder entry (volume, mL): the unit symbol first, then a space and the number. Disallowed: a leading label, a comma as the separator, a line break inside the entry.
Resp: mL 170
